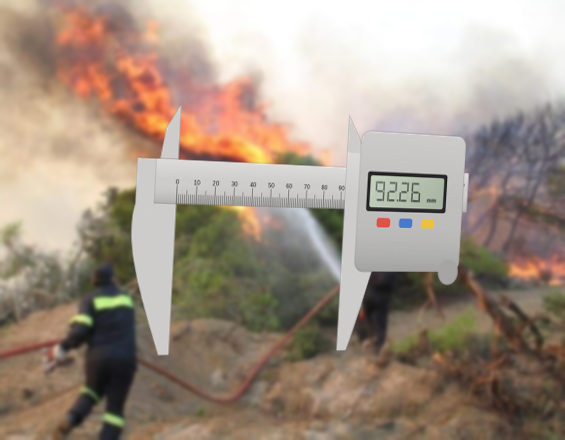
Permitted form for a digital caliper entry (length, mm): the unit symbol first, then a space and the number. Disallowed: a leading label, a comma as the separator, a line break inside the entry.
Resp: mm 92.26
